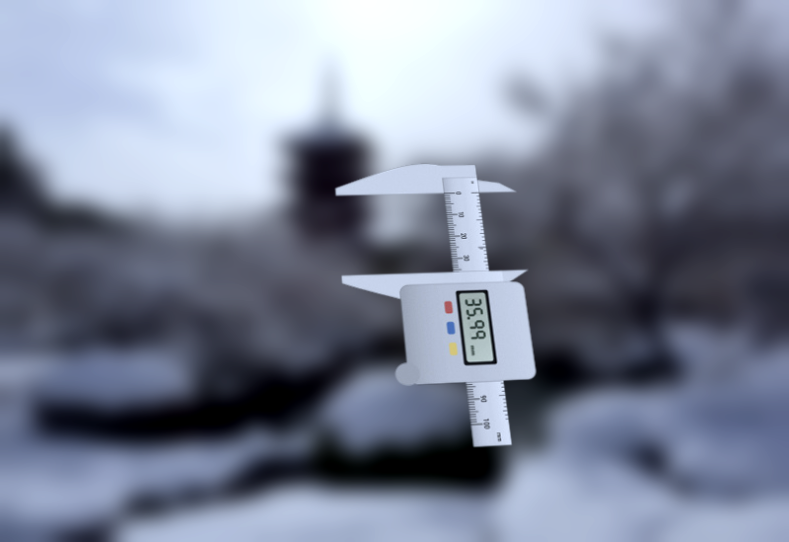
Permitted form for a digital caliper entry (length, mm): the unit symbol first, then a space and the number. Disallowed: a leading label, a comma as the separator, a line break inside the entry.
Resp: mm 35.99
